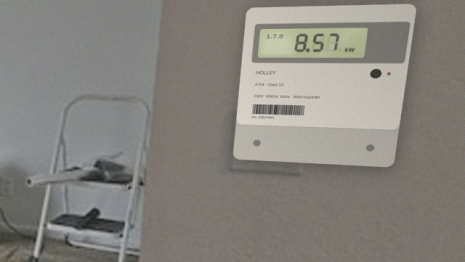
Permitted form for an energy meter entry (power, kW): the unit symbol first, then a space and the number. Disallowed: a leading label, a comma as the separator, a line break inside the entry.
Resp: kW 8.57
